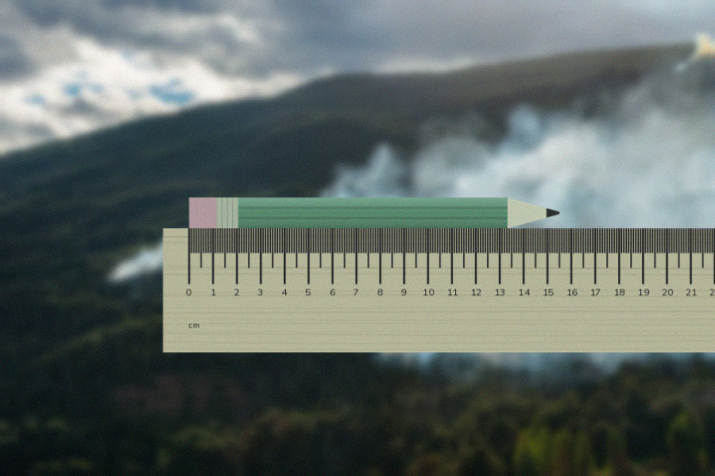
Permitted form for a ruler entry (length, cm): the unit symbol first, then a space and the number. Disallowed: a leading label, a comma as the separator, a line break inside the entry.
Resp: cm 15.5
